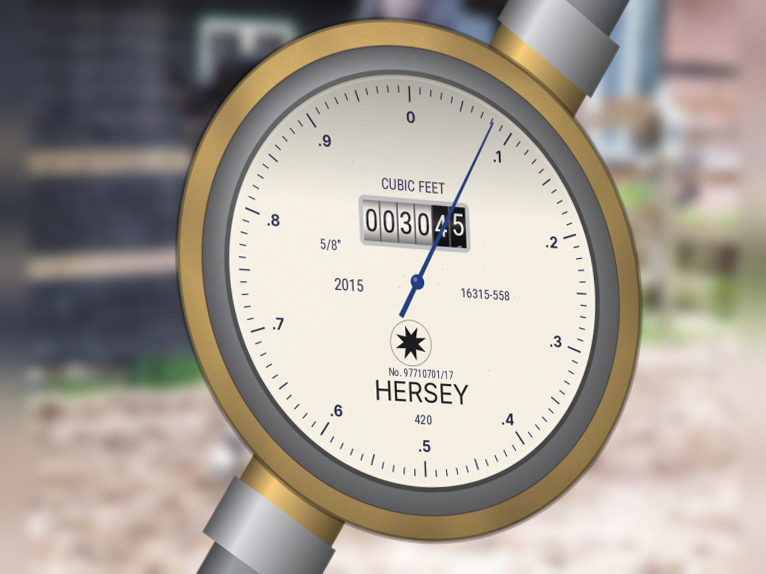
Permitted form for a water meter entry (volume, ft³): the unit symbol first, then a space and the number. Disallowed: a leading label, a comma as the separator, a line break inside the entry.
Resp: ft³ 3045.08
